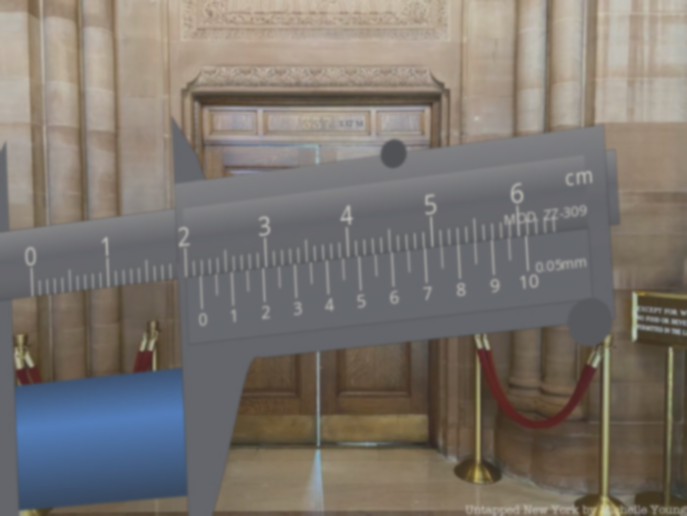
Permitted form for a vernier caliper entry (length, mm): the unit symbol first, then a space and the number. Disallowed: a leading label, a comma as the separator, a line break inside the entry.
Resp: mm 21.8
